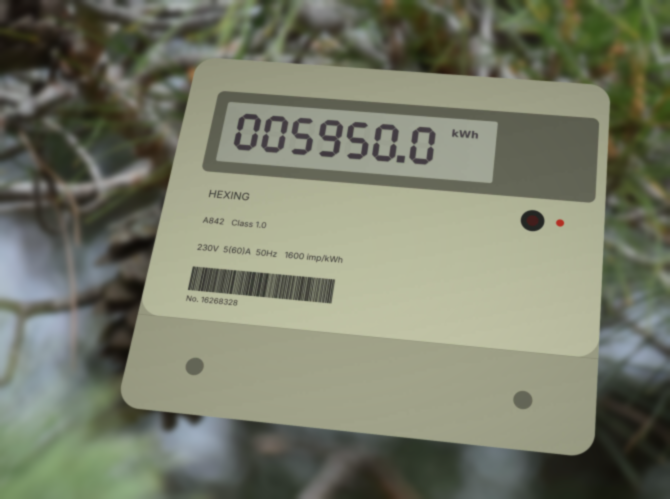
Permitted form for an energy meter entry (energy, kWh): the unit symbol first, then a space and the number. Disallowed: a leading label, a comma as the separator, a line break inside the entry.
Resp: kWh 5950.0
